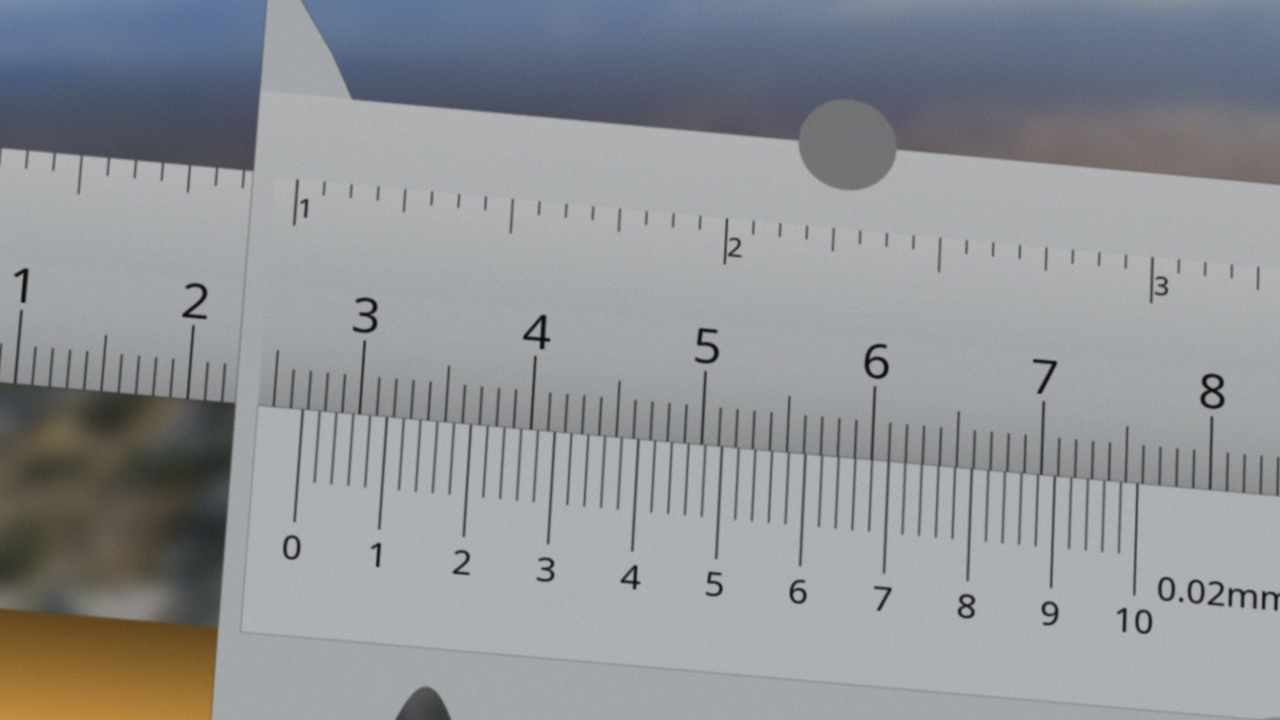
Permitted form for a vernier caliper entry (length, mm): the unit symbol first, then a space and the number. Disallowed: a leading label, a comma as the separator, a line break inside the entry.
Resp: mm 26.7
